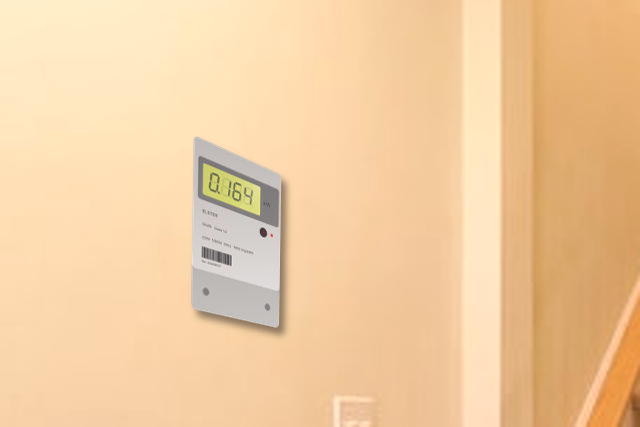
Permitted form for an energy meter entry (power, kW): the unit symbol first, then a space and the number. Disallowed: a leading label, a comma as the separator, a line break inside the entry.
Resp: kW 0.164
